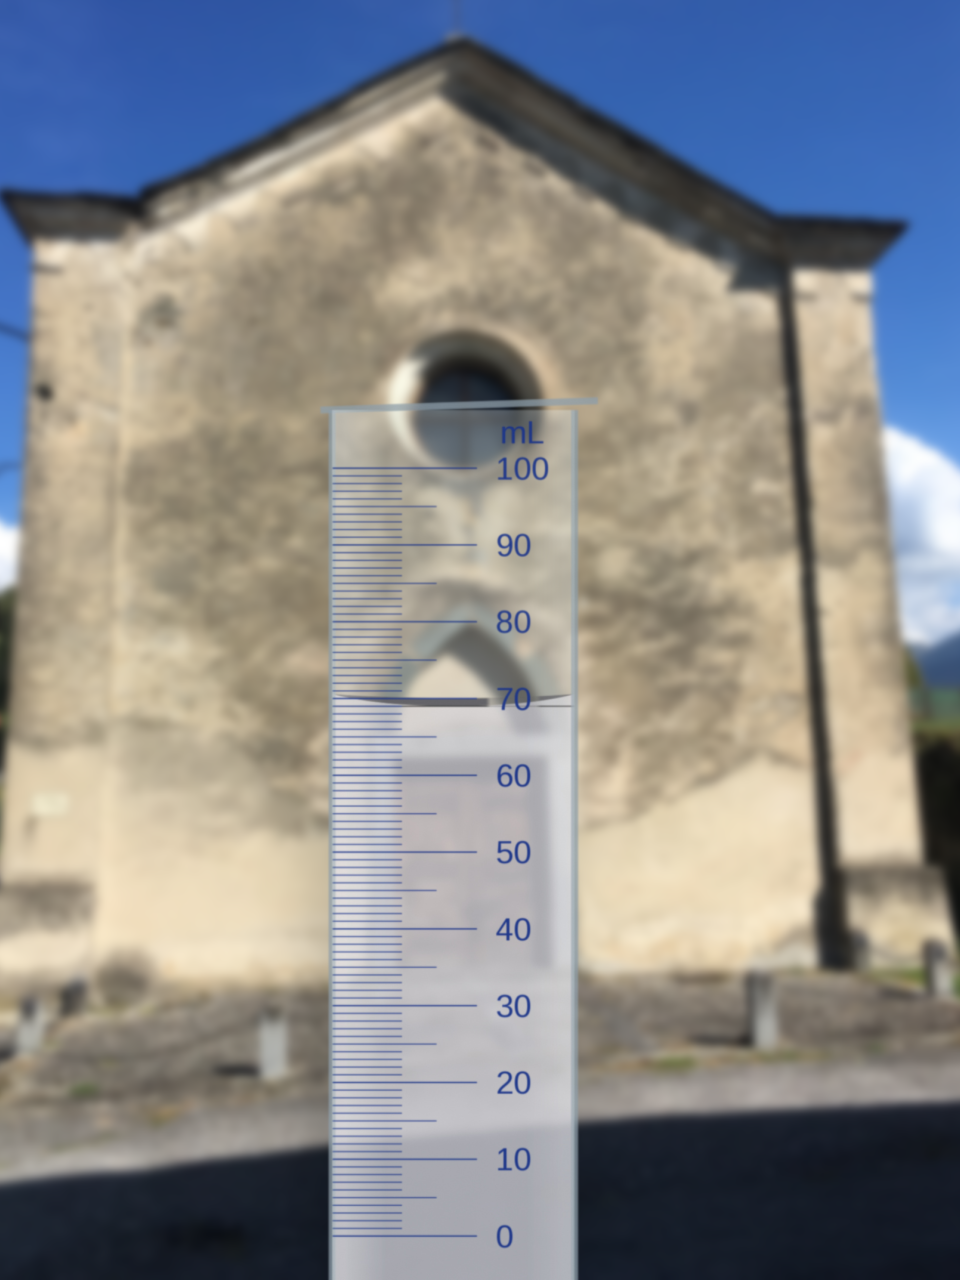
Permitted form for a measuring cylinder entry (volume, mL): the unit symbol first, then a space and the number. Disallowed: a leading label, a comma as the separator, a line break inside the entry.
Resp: mL 69
